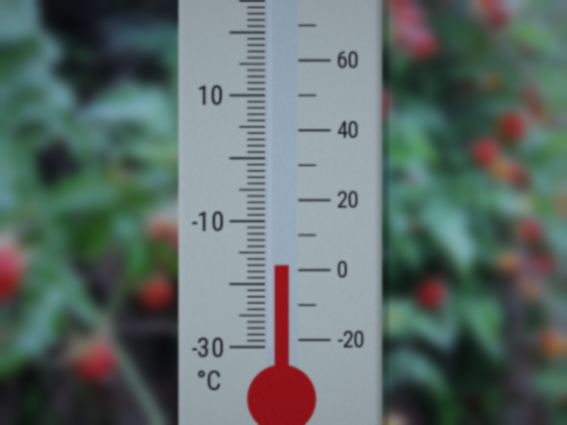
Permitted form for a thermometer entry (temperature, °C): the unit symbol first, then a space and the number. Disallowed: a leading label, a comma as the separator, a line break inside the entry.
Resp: °C -17
